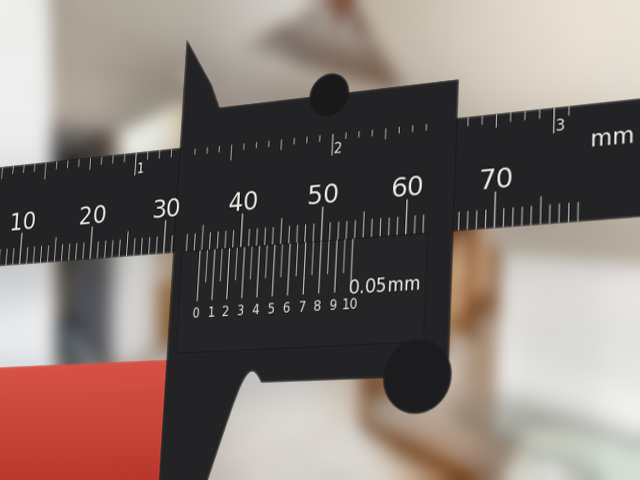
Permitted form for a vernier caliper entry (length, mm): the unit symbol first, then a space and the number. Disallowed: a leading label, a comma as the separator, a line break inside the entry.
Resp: mm 34.8
